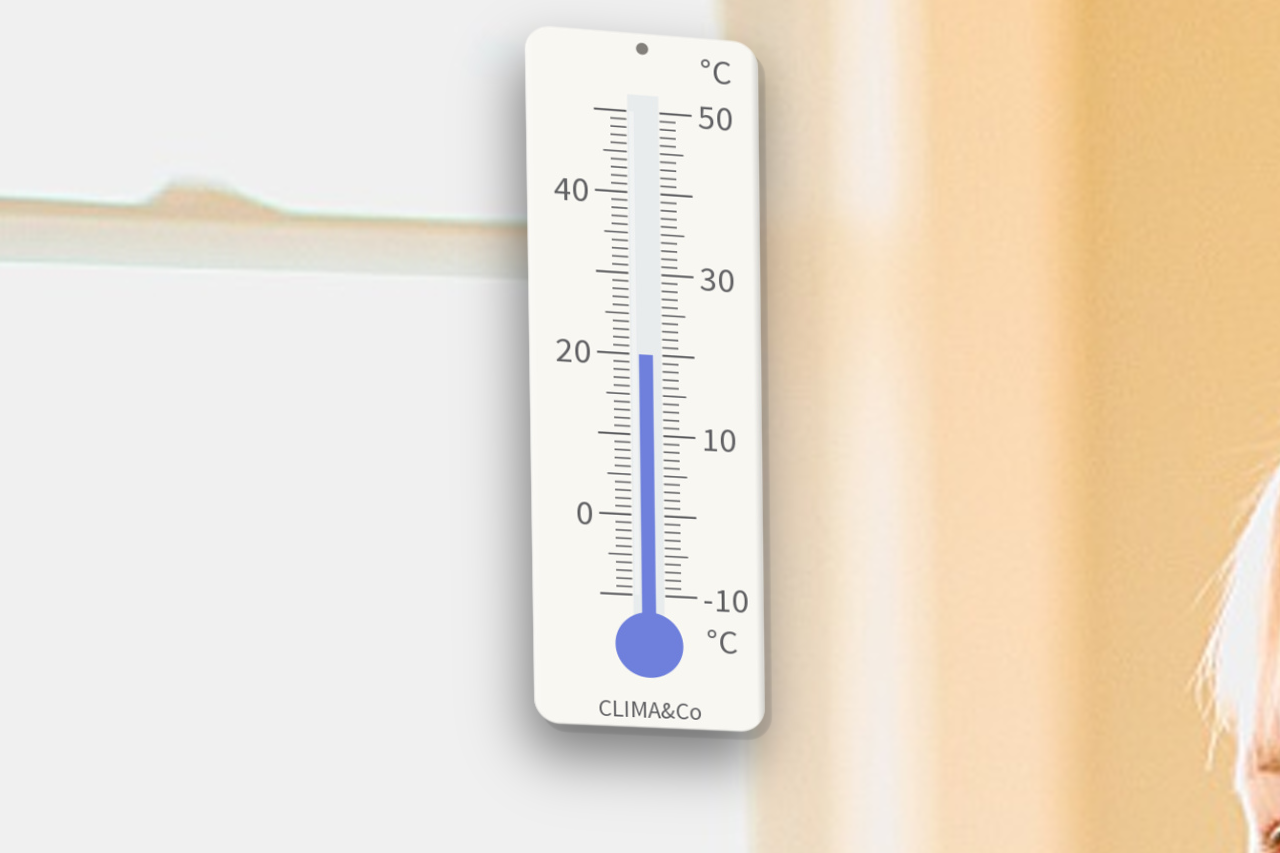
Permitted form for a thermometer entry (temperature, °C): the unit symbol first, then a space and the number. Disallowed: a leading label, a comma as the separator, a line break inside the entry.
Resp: °C 20
